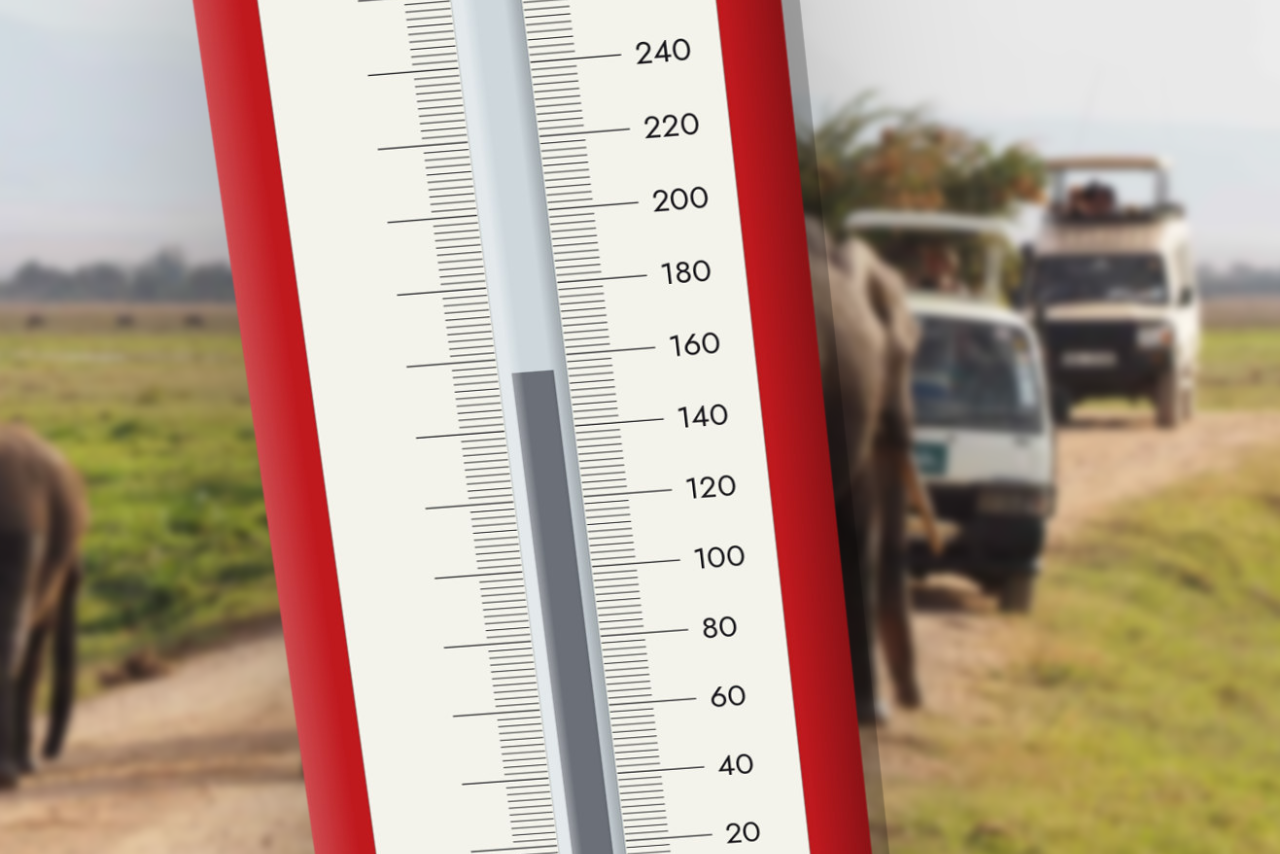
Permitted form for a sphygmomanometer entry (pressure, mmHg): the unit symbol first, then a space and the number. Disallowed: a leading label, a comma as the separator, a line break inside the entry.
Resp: mmHg 156
